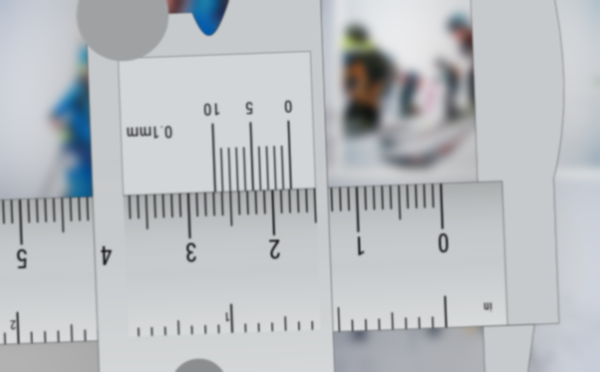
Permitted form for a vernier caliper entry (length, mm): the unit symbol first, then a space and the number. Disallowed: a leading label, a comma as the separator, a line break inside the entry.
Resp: mm 17.8
